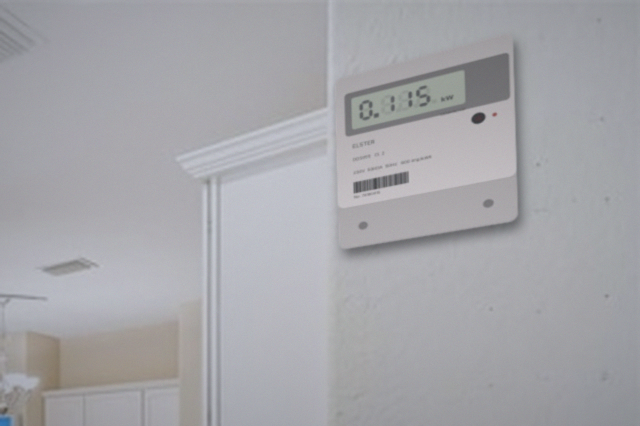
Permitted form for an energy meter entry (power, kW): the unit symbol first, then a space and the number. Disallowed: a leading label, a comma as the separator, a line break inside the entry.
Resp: kW 0.115
